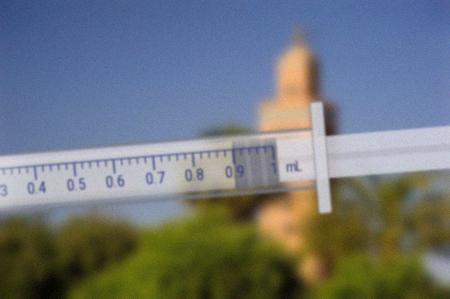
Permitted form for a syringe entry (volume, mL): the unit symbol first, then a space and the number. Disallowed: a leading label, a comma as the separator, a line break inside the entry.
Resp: mL 0.9
